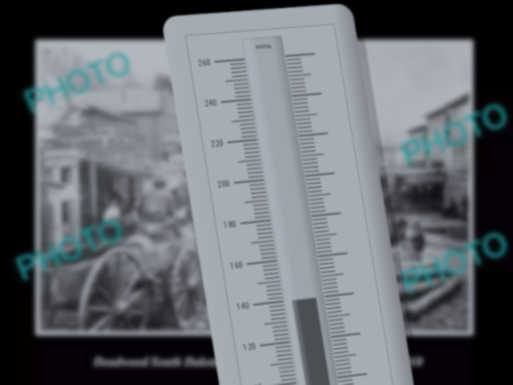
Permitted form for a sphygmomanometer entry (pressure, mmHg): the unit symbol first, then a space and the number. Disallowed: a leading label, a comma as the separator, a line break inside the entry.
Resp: mmHg 140
